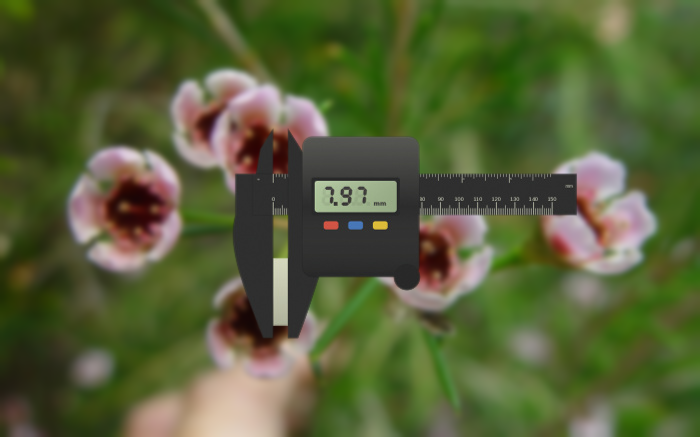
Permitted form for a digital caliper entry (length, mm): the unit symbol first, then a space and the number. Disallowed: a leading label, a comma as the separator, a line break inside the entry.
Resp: mm 7.97
